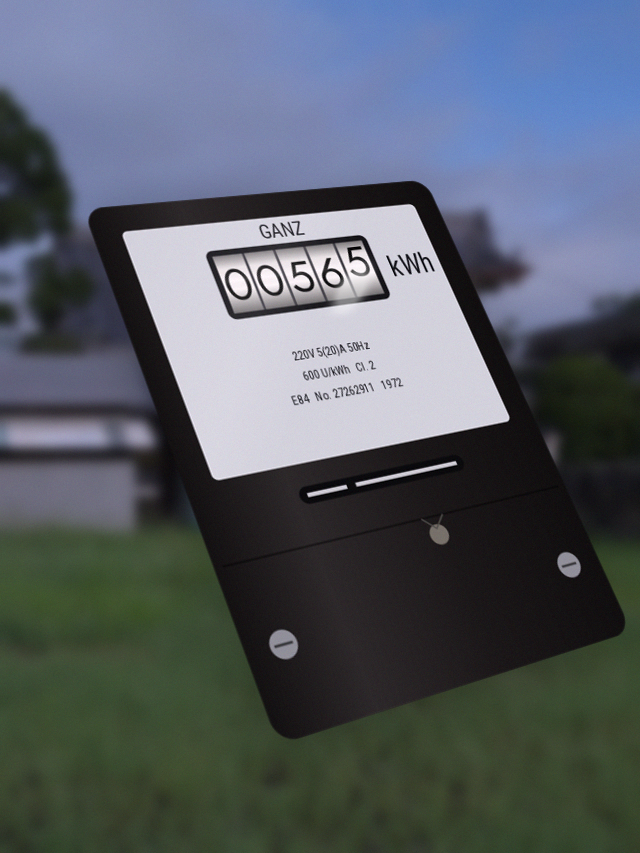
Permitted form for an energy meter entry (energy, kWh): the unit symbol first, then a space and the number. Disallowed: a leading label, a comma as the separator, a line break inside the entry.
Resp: kWh 565
